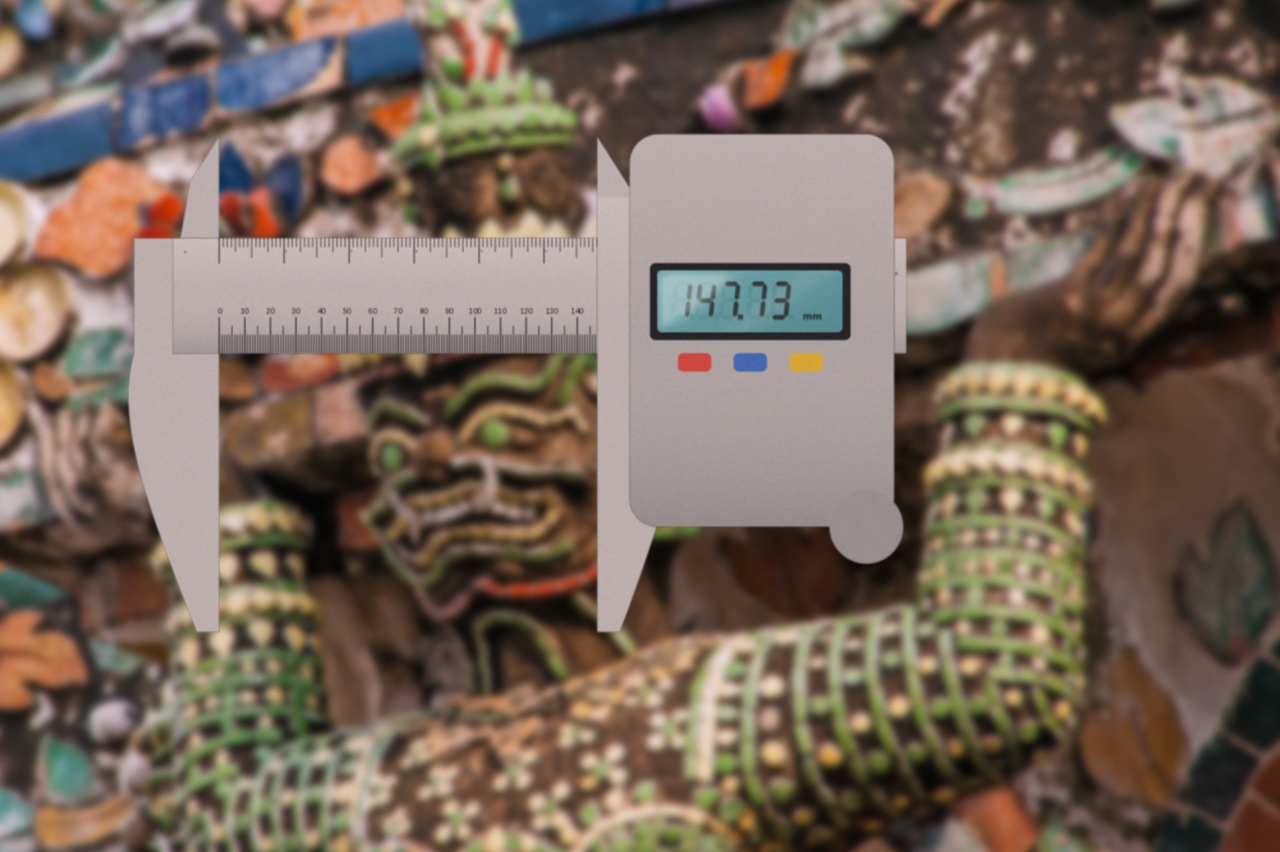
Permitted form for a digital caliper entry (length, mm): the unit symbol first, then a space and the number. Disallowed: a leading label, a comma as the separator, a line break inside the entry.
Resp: mm 147.73
